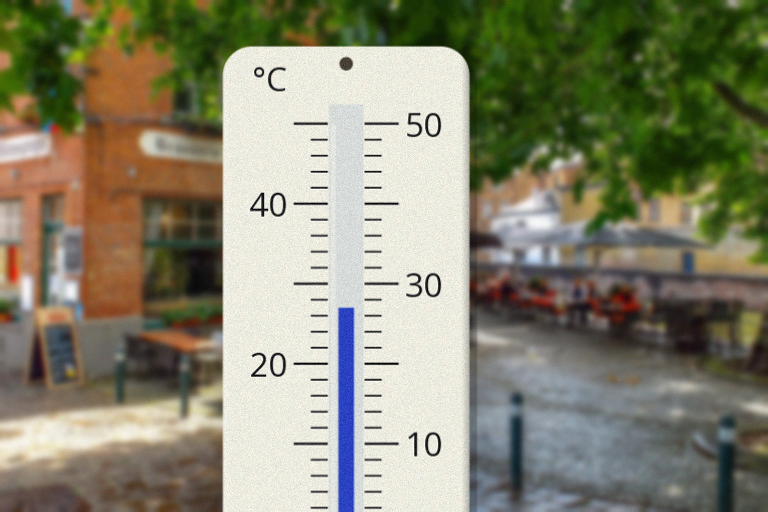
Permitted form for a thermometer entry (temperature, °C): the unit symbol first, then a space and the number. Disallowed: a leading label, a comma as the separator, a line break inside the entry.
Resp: °C 27
